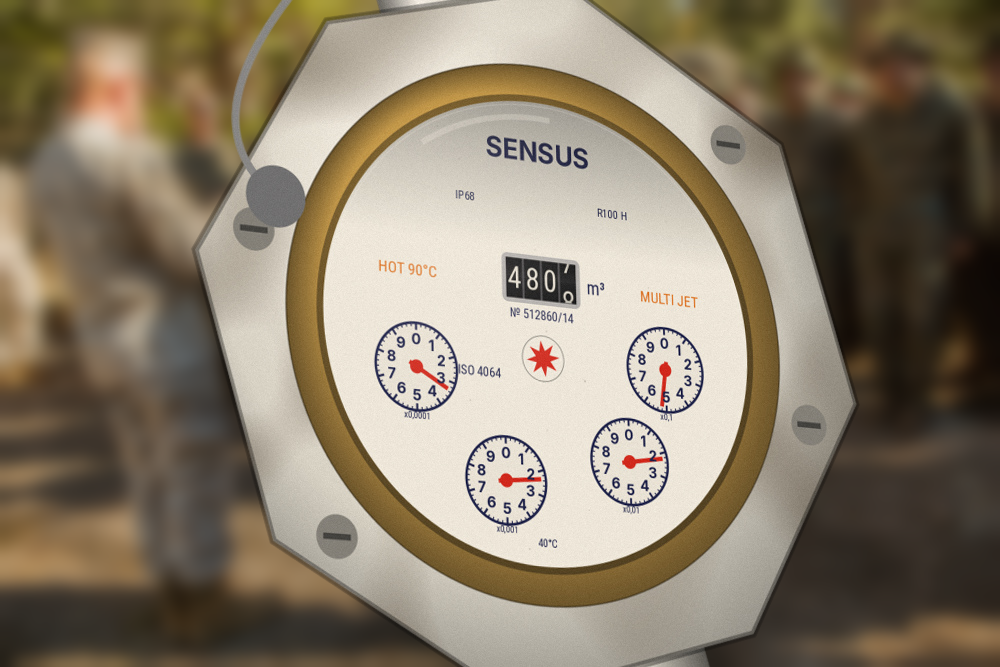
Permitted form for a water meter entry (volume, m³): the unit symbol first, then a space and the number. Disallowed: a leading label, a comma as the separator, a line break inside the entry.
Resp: m³ 4807.5223
